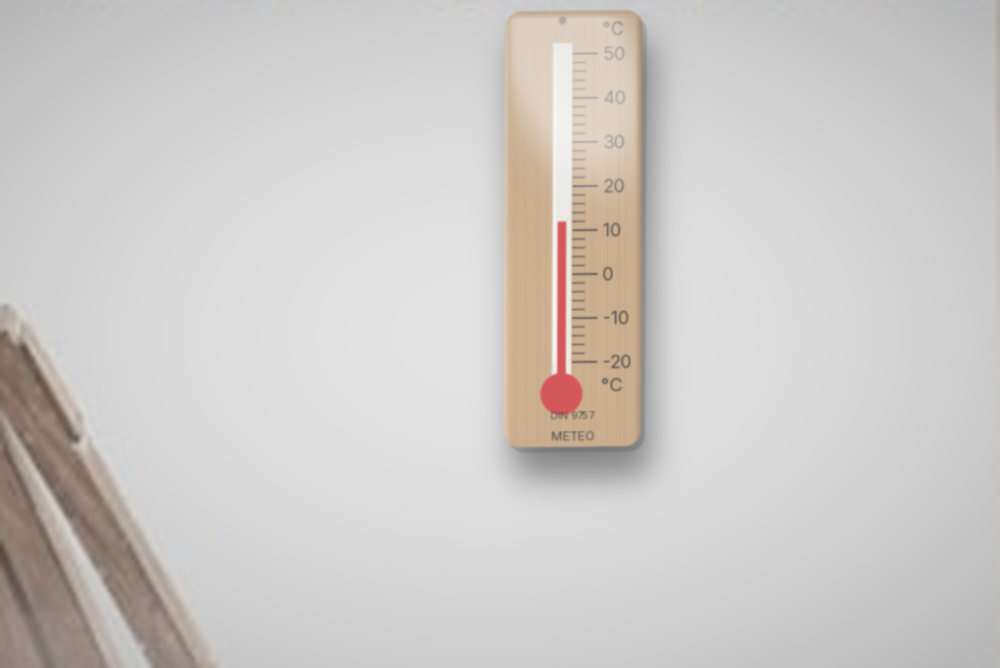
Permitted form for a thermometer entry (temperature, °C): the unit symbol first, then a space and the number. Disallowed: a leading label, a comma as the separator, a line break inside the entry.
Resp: °C 12
